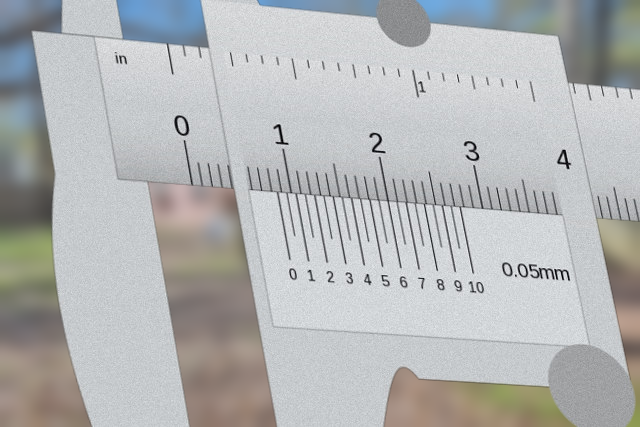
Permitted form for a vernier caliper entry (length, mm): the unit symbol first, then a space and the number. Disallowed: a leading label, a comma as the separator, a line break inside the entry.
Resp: mm 8.6
